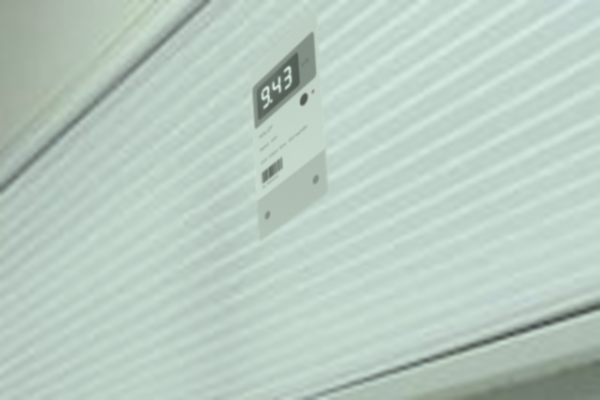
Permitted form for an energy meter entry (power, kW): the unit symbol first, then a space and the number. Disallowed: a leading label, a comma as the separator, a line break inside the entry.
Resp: kW 9.43
